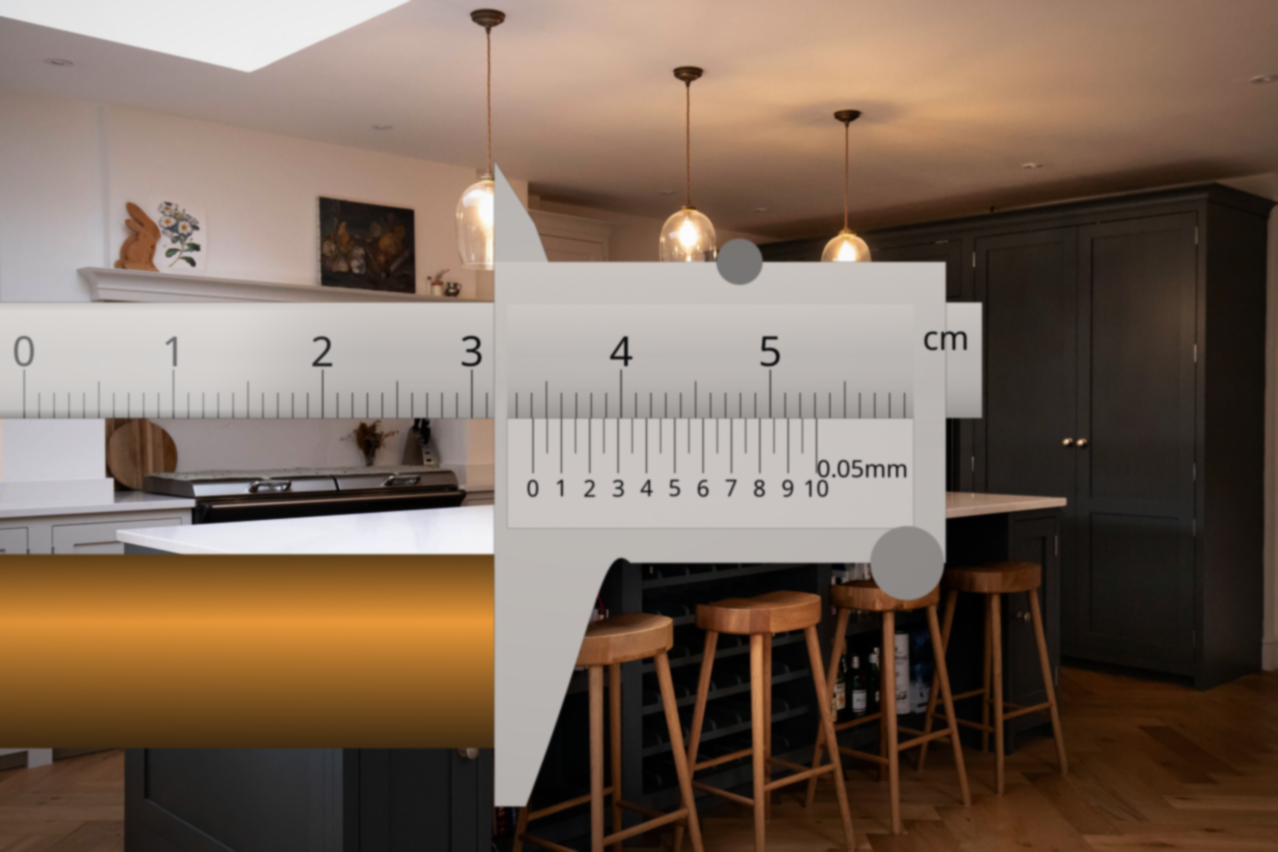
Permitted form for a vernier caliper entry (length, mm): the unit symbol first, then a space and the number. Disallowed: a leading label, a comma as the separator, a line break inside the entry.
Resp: mm 34.1
